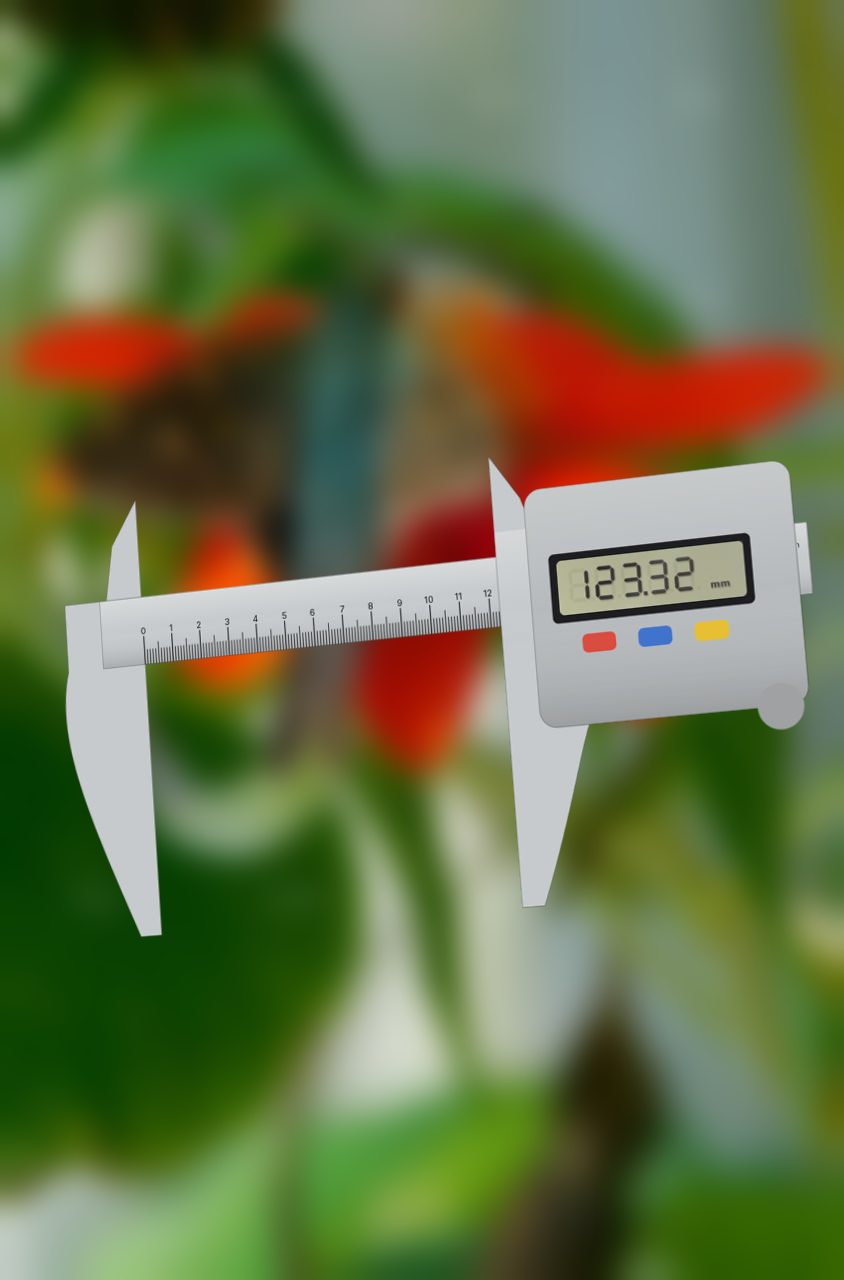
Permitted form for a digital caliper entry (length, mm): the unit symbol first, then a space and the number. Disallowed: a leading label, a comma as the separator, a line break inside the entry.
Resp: mm 123.32
